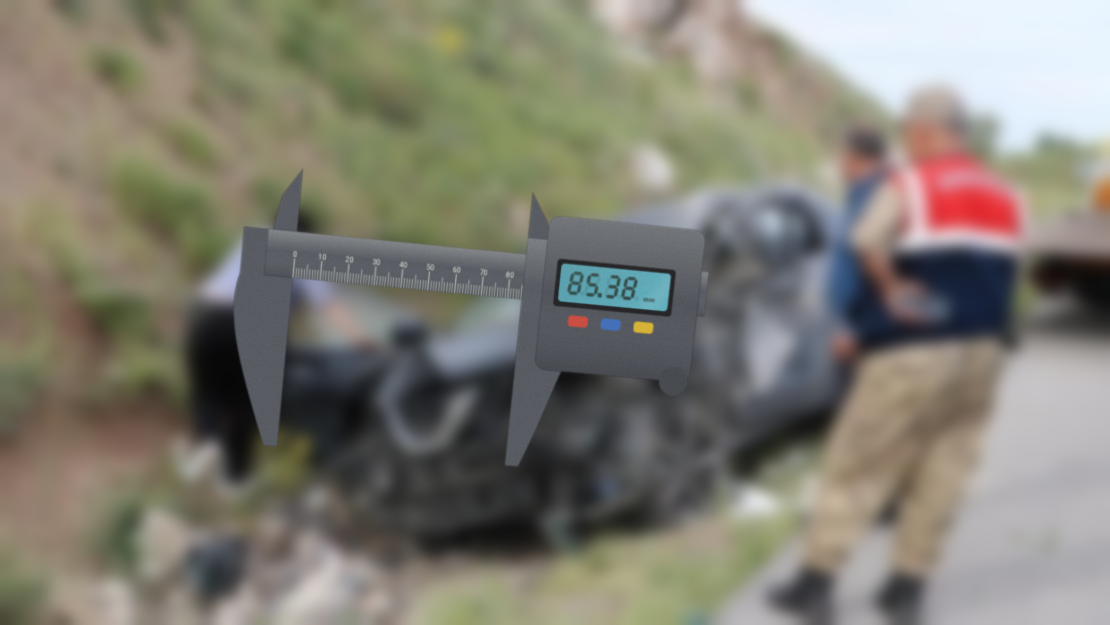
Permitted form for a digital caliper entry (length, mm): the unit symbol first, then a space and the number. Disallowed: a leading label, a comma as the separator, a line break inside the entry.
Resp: mm 85.38
